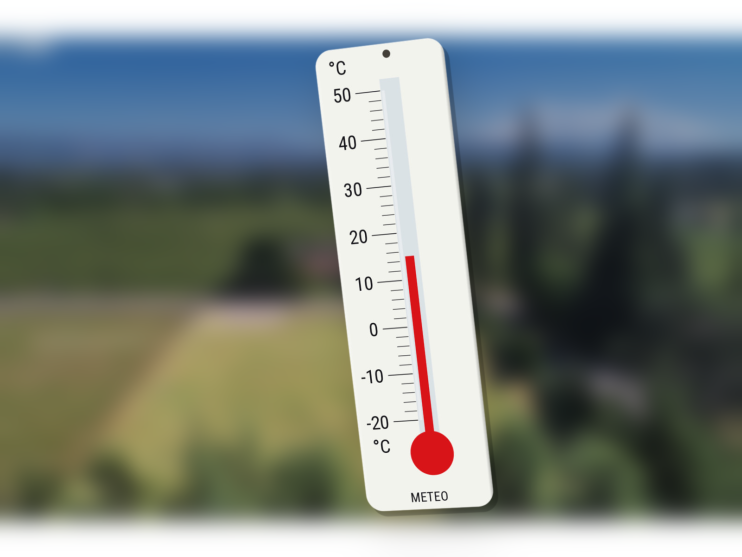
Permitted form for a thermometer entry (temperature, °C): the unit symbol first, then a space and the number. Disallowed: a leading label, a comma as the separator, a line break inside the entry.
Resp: °C 15
